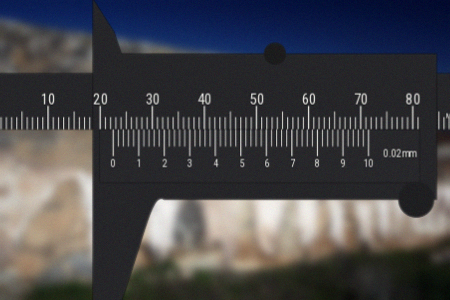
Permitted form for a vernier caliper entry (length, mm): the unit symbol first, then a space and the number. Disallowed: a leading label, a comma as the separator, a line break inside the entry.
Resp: mm 22.5
